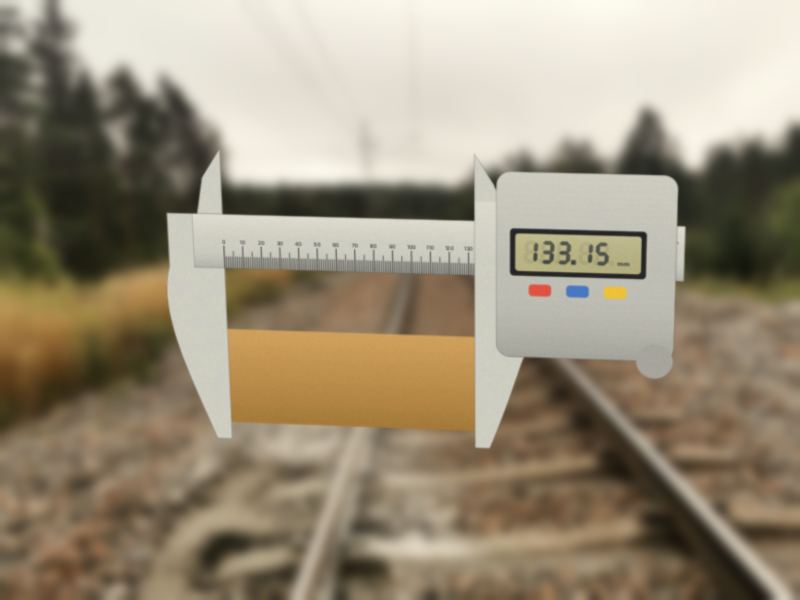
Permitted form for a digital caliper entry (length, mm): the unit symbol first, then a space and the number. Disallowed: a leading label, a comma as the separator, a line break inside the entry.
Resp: mm 133.15
